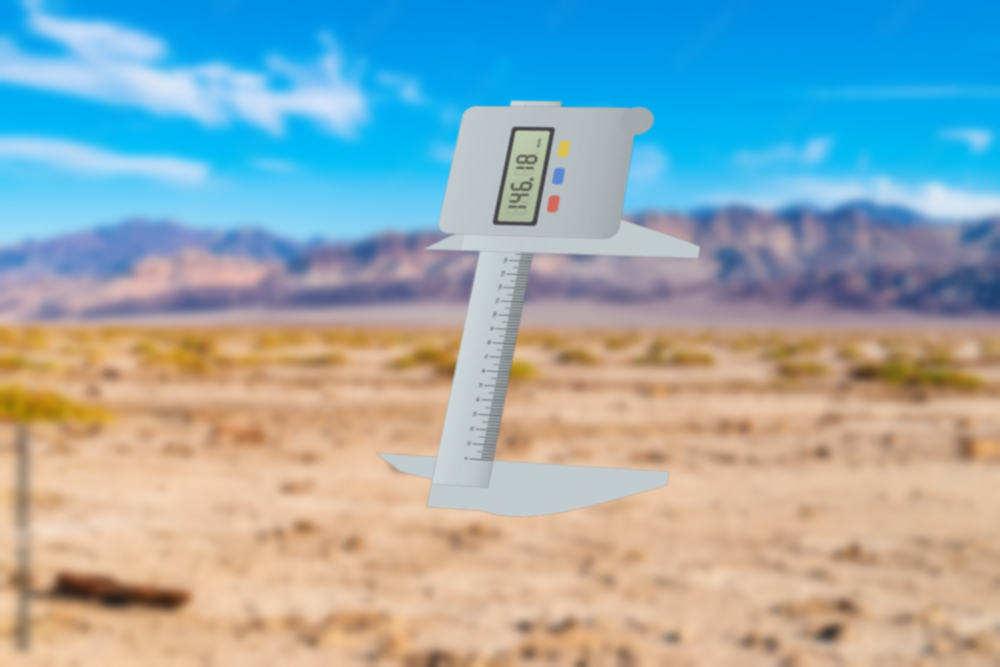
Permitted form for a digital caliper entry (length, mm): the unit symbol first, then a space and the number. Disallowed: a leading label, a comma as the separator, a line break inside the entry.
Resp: mm 146.18
